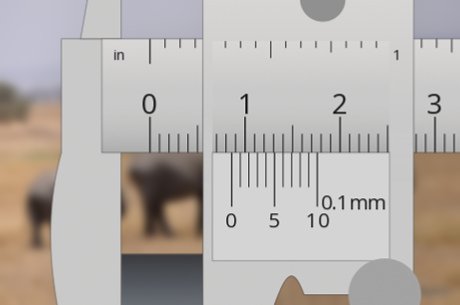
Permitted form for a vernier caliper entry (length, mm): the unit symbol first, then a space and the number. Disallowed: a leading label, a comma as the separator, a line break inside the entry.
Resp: mm 8.6
